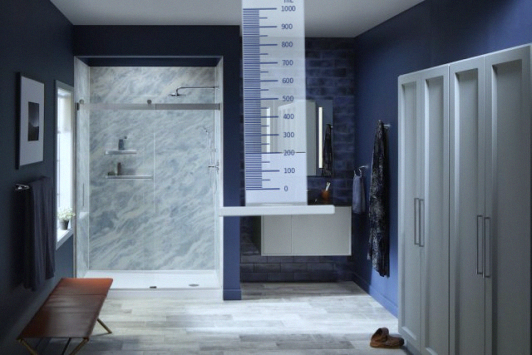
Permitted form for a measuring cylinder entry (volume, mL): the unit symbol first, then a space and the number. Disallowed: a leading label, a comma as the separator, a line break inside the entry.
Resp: mL 200
